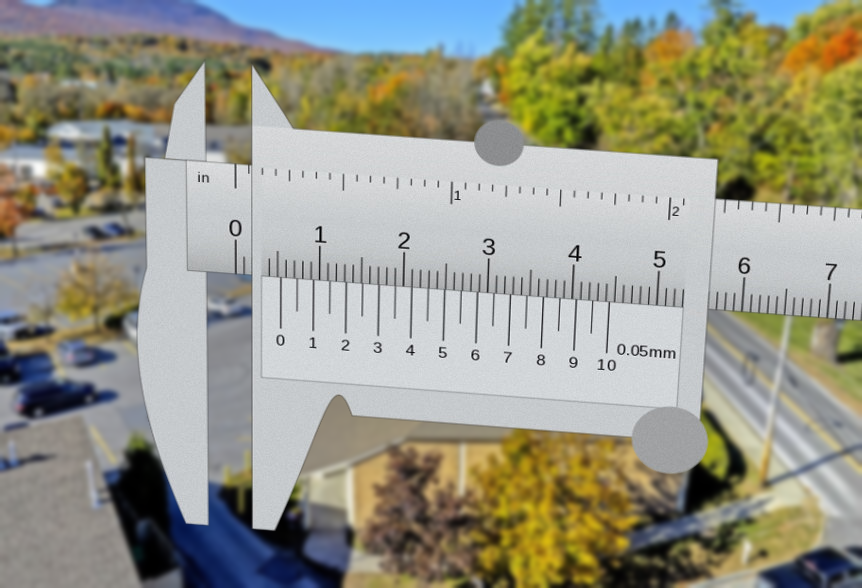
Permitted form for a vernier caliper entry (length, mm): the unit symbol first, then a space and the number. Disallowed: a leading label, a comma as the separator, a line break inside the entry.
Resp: mm 5.4
